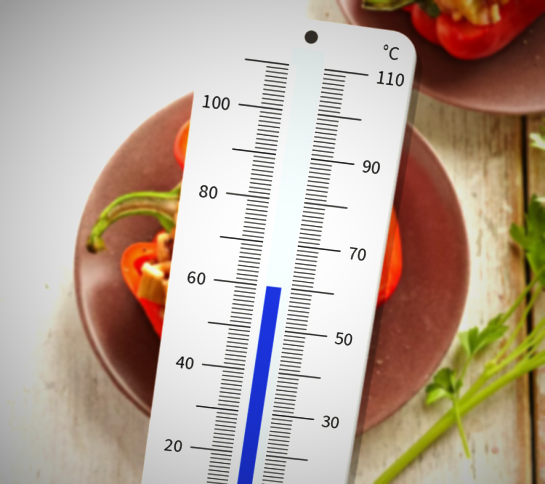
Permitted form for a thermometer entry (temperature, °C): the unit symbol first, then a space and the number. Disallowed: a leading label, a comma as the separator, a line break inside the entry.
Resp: °C 60
